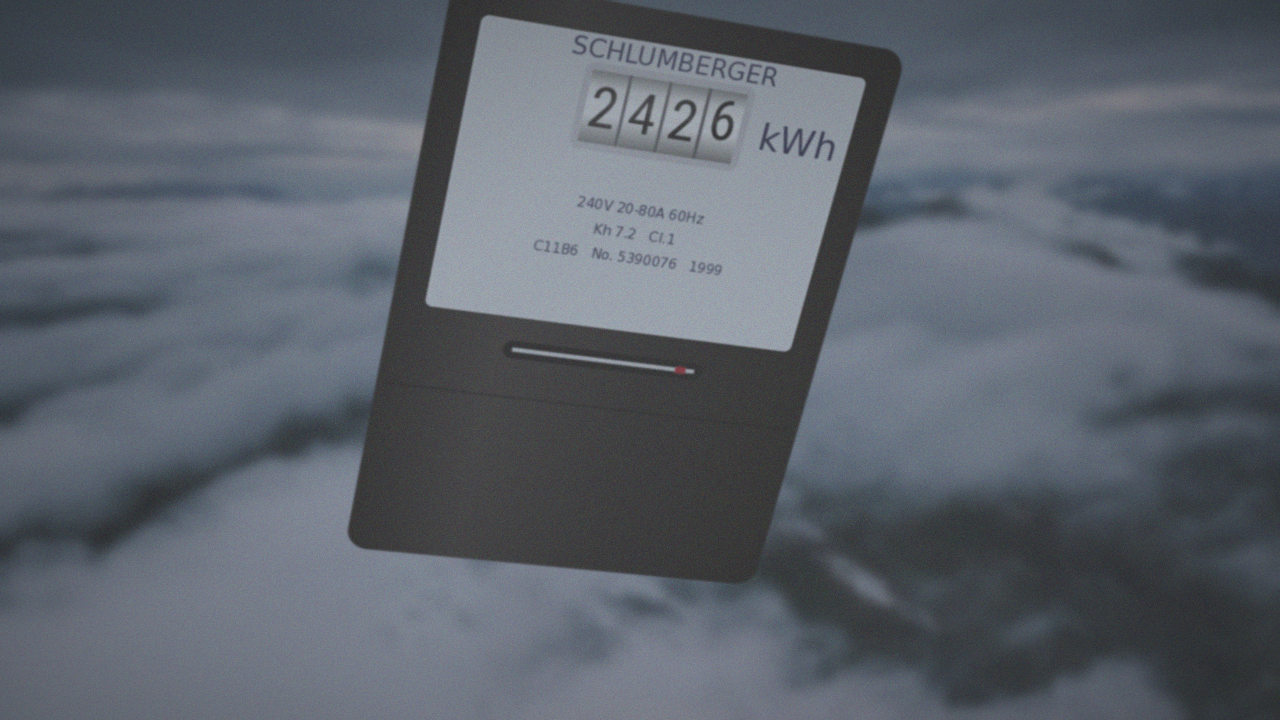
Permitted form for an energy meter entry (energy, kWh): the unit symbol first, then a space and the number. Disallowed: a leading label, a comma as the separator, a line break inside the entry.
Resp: kWh 2426
